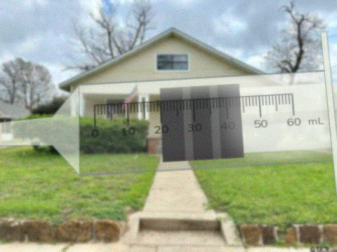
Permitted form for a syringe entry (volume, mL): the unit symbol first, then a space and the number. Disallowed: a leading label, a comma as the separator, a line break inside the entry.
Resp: mL 20
